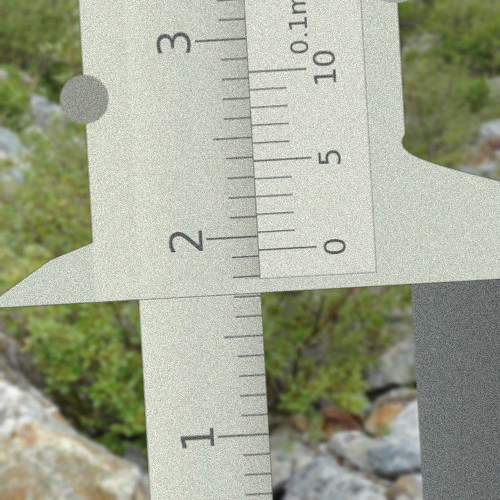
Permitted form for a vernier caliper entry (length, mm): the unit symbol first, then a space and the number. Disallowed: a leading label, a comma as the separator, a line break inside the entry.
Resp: mm 19.3
